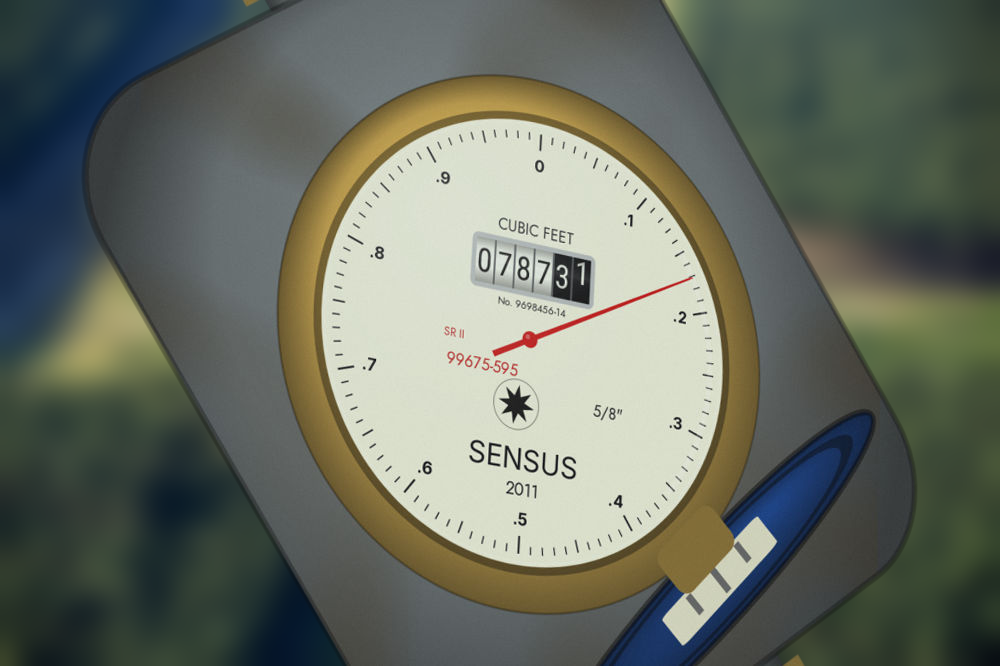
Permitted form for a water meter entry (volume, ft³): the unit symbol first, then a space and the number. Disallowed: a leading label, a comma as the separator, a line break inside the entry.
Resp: ft³ 78731.17
